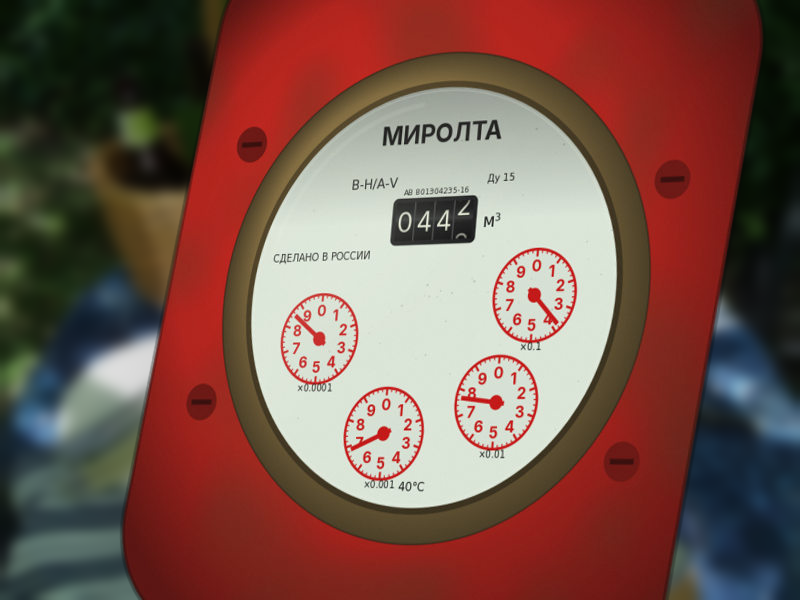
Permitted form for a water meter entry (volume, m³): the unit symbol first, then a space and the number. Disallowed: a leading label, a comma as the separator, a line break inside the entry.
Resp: m³ 442.3768
